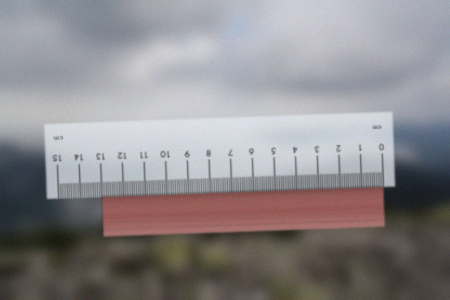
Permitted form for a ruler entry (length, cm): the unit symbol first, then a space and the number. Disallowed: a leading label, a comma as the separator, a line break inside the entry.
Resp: cm 13
